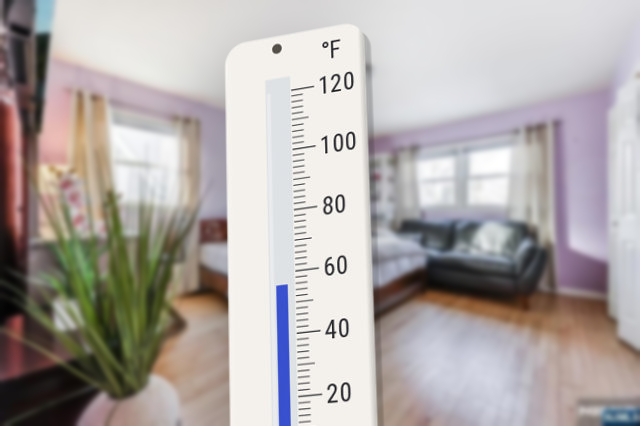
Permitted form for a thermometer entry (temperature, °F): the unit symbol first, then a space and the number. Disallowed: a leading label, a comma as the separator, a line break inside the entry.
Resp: °F 56
